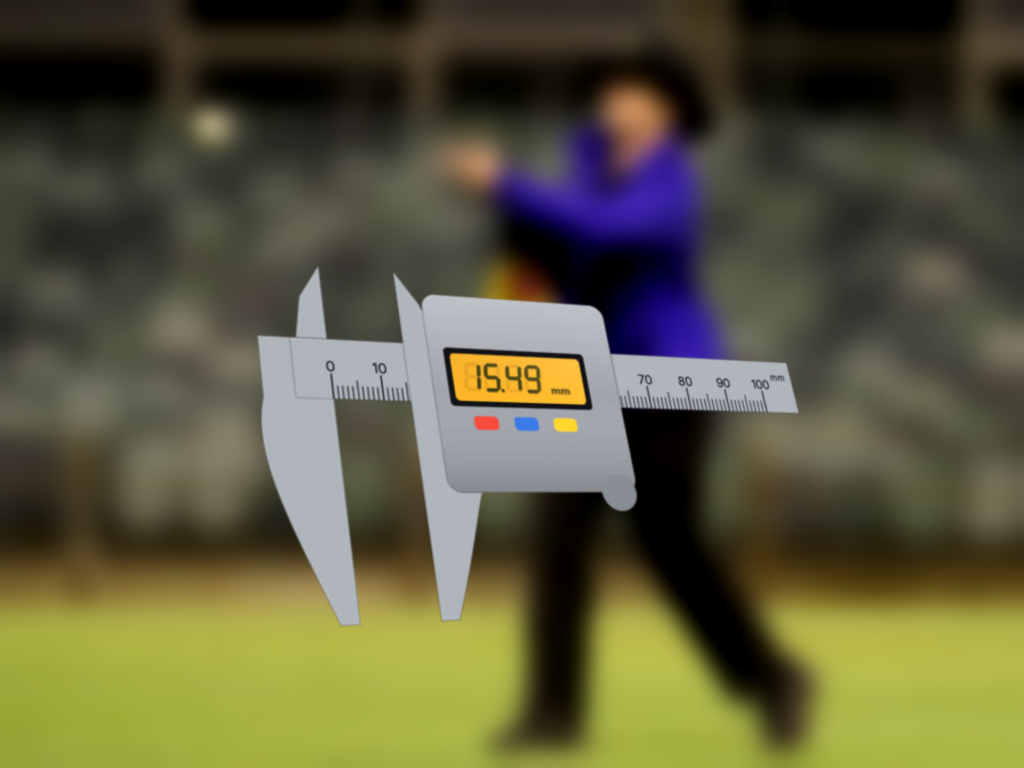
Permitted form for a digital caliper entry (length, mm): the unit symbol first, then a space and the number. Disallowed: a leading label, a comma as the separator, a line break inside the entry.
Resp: mm 15.49
